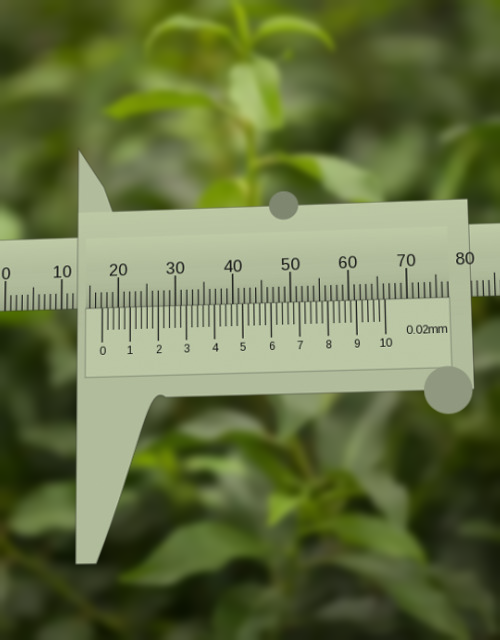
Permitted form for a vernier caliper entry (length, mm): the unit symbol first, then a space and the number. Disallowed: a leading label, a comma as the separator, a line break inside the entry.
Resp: mm 17.2
